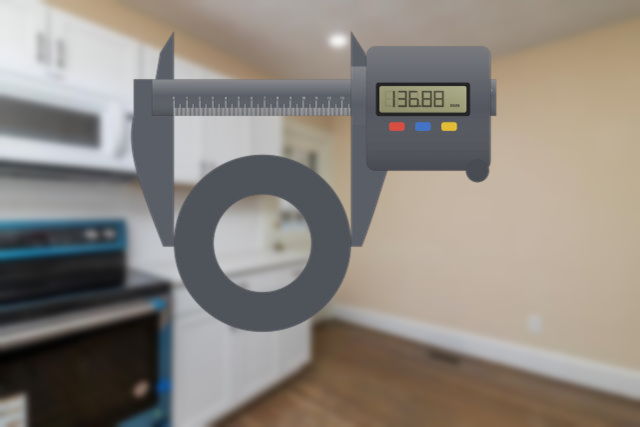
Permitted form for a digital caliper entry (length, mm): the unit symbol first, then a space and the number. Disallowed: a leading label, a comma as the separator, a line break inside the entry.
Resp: mm 136.88
